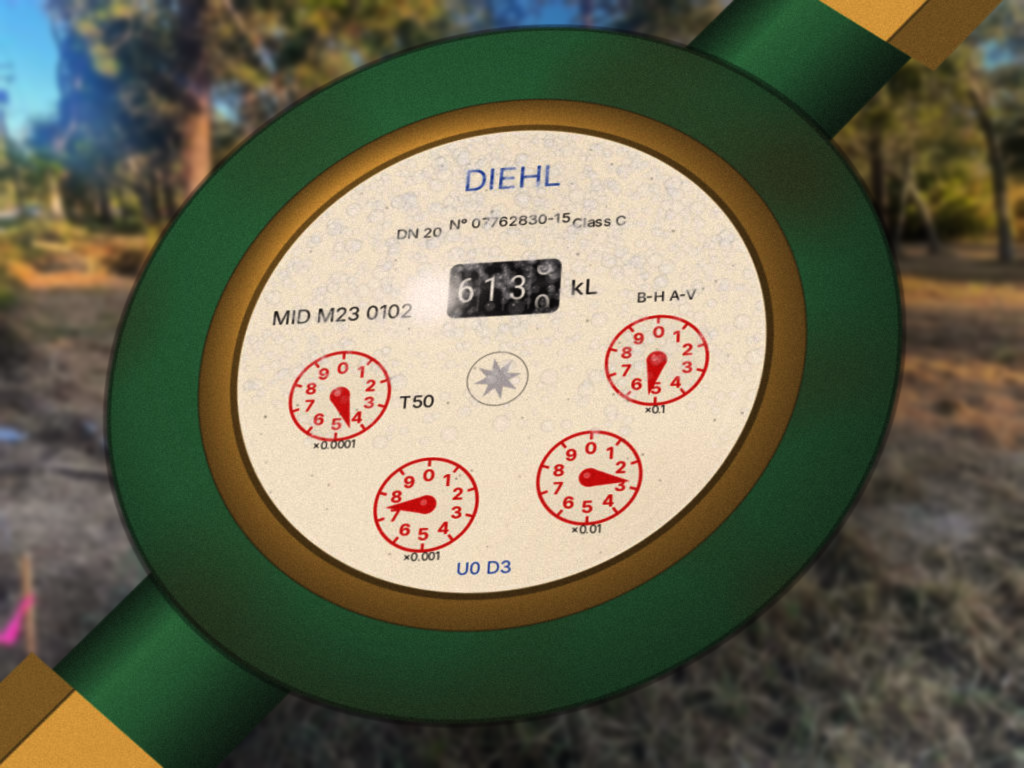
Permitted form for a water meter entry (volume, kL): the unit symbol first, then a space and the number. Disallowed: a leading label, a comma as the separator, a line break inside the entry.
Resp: kL 6138.5274
